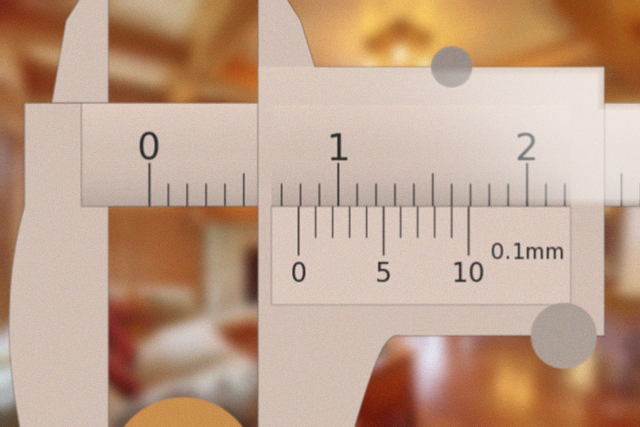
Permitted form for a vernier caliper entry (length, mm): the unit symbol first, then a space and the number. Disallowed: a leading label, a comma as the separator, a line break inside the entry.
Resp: mm 7.9
